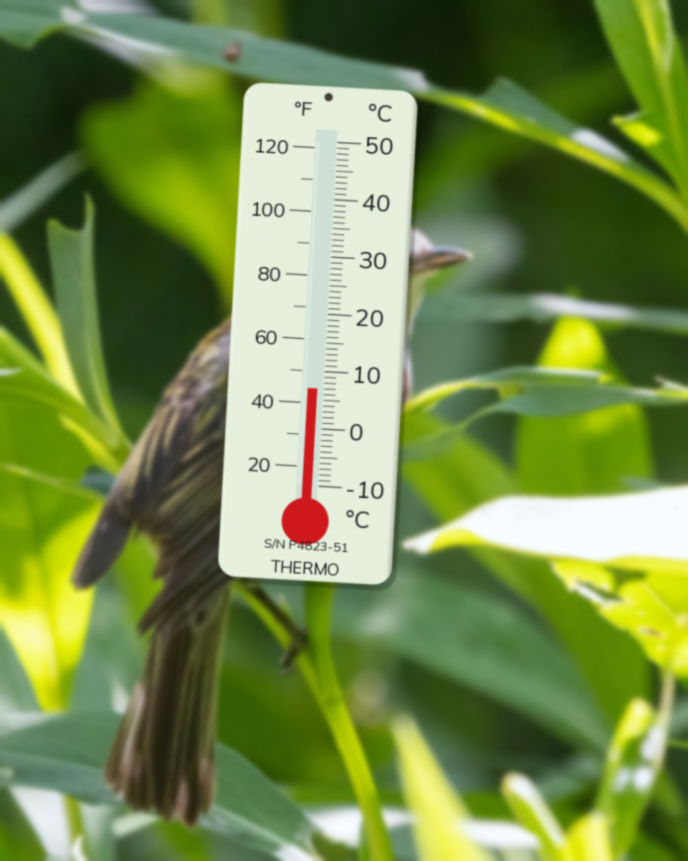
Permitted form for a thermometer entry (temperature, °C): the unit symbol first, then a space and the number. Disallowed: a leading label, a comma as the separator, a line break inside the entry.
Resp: °C 7
